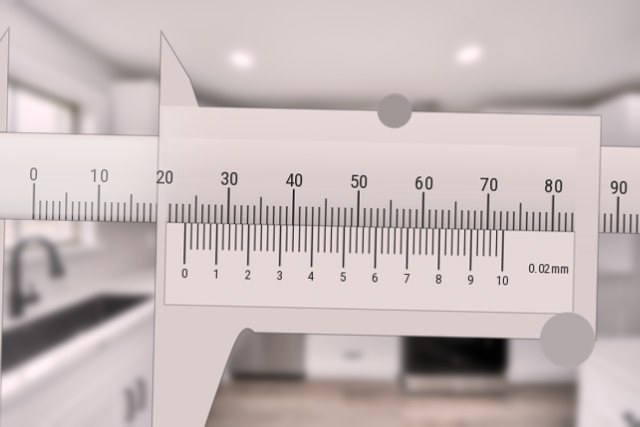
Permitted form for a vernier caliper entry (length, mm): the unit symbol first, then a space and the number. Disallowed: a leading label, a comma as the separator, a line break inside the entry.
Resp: mm 23.4
